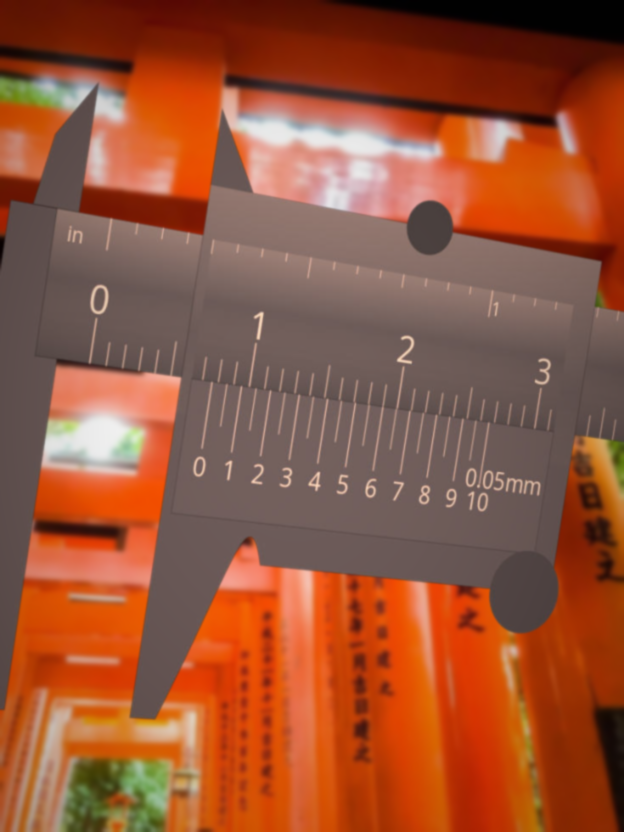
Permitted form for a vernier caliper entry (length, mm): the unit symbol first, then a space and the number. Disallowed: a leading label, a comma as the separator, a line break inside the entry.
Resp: mm 7.6
